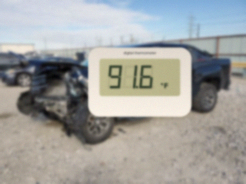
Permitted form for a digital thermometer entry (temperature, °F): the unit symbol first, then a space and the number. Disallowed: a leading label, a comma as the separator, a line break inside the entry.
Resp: °F 91.6
